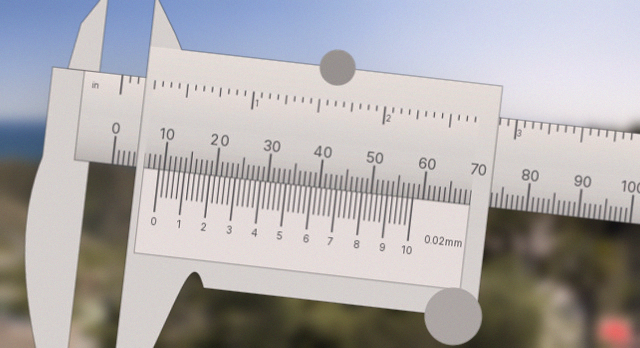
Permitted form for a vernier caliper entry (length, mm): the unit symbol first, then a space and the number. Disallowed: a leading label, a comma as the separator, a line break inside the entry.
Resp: mm 9.0
